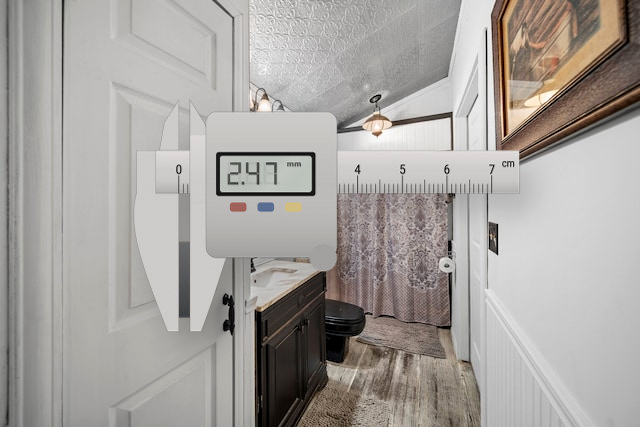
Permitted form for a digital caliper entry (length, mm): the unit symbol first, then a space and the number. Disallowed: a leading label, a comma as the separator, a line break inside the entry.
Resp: mm 2.47
